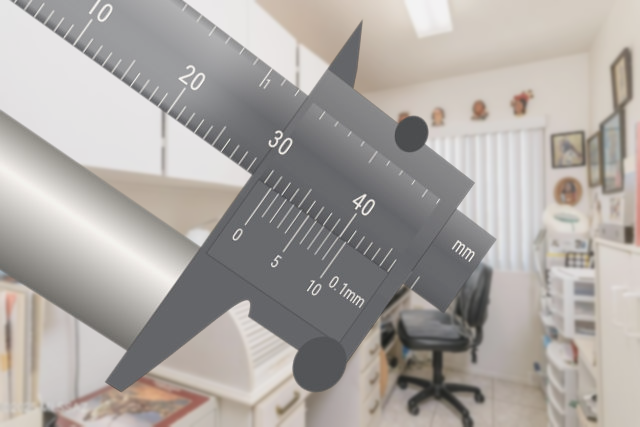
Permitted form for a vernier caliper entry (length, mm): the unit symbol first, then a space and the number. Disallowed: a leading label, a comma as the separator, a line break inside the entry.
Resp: mm 31.8
